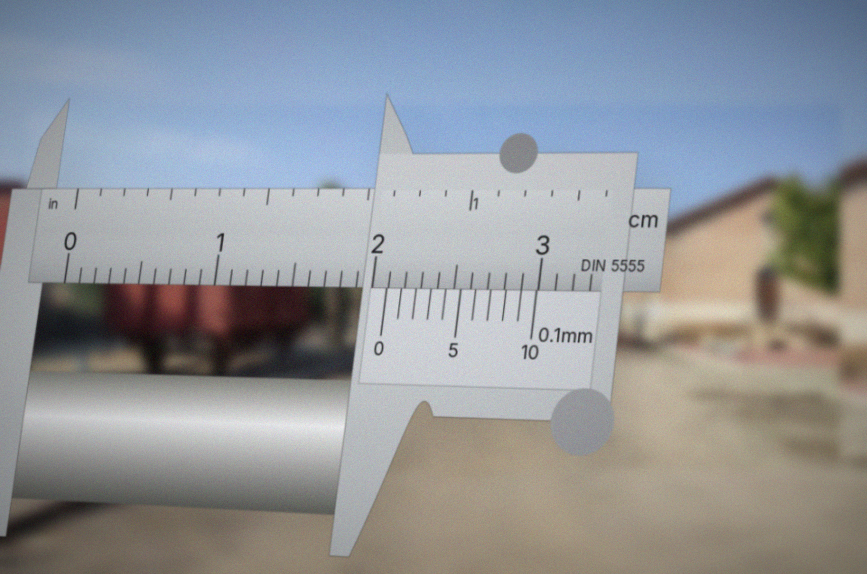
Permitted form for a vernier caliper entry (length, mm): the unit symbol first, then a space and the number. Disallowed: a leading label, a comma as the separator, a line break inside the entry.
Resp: mm 20.9
